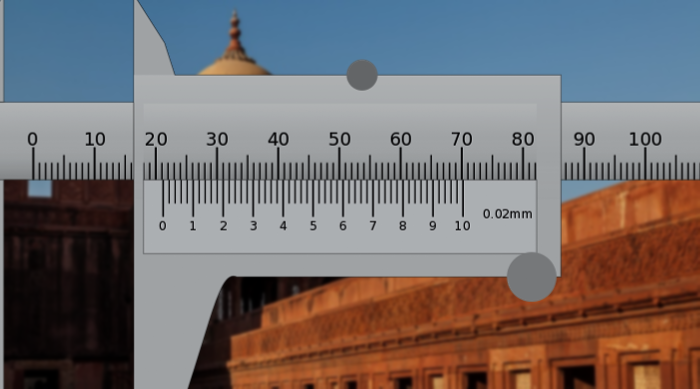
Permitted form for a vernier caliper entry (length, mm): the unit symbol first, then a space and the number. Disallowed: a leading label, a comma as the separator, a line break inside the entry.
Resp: mm 21.2
